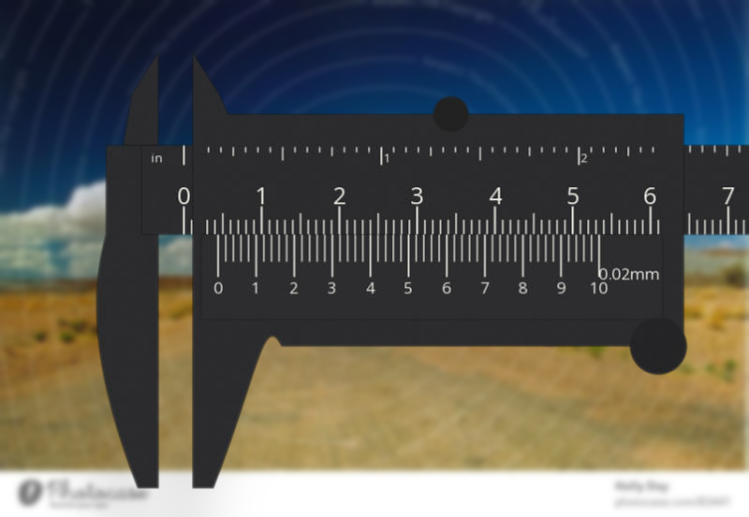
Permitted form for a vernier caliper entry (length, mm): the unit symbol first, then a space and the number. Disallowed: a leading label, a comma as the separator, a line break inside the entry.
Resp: mm 4.4
